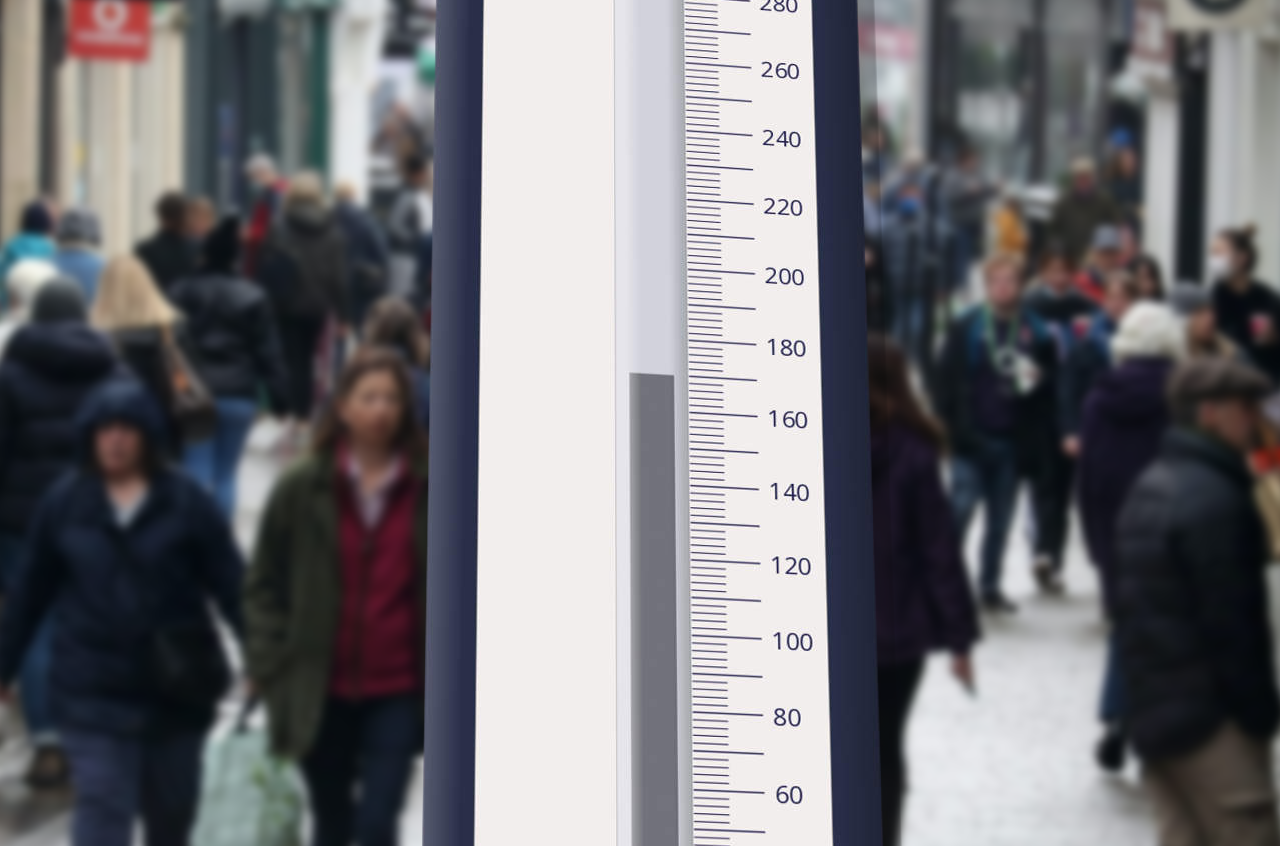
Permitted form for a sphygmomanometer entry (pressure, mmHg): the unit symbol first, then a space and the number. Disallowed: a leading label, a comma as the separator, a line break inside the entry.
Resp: mmHg 170
